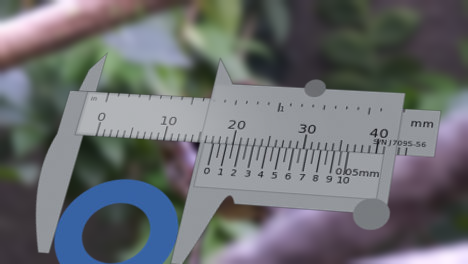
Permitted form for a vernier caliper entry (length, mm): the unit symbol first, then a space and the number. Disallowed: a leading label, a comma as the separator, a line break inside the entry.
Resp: mm 17.2
